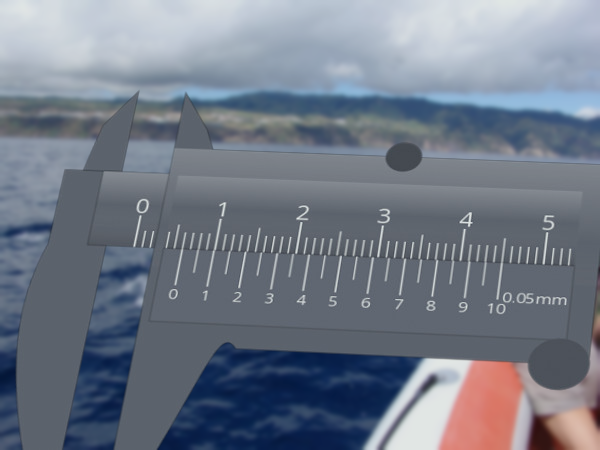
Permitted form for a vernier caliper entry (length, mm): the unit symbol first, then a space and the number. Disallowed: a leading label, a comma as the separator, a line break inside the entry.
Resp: mm 6.0
